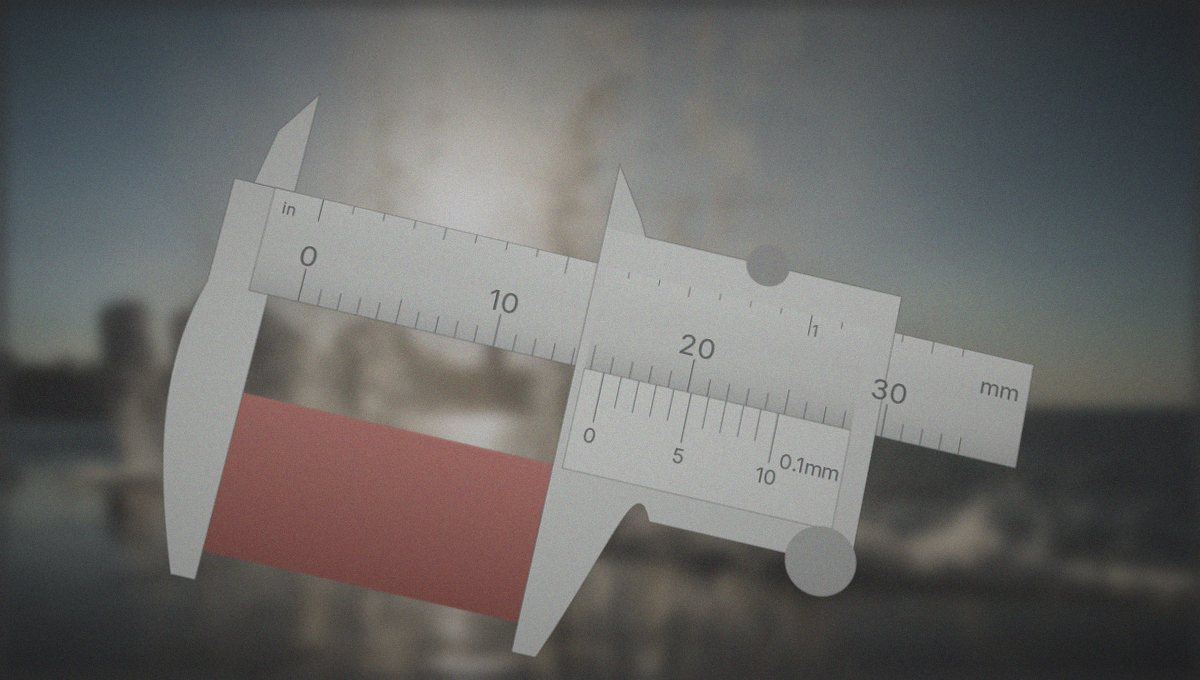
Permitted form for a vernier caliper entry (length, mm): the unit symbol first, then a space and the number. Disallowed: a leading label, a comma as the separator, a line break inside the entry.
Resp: mm 15.7
